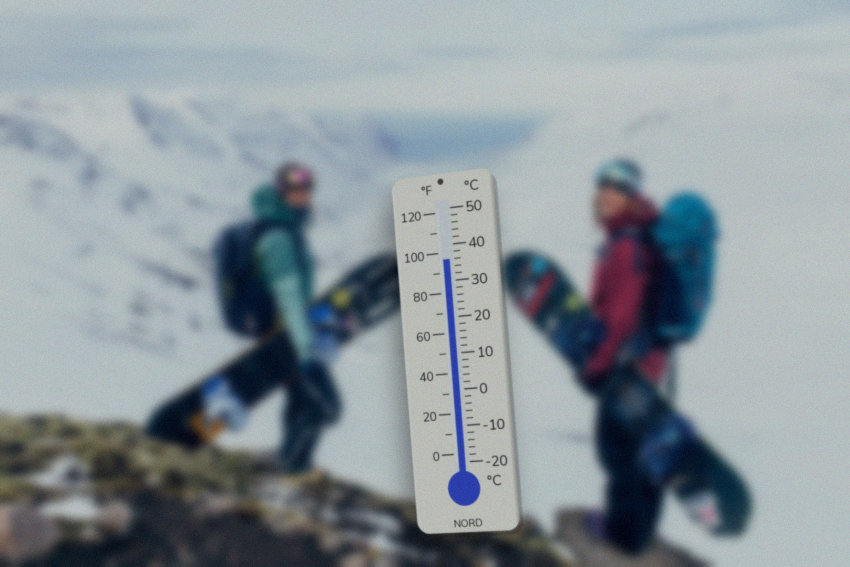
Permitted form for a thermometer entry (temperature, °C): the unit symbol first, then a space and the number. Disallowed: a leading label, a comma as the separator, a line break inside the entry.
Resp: °C 36
